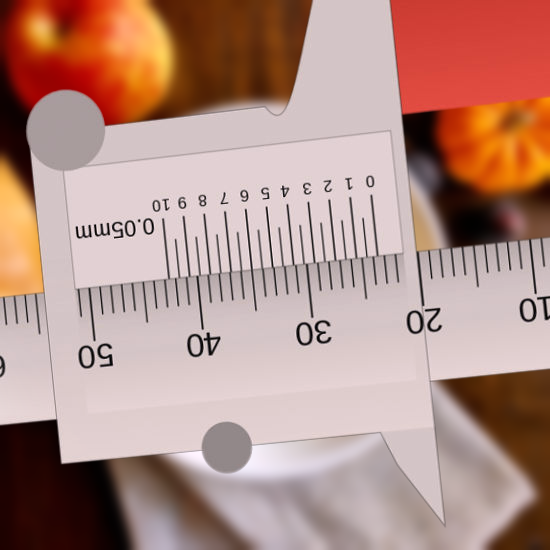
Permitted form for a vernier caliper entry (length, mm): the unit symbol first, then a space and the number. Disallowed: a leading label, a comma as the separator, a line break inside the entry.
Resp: mm 23.6
